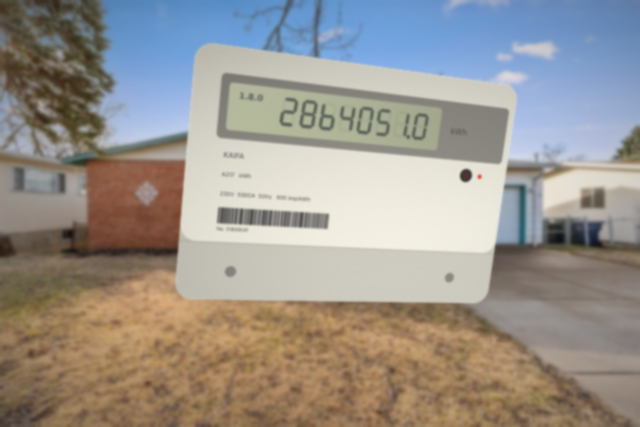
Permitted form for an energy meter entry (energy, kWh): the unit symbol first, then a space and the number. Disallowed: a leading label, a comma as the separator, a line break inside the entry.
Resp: kWh 2864051.0
